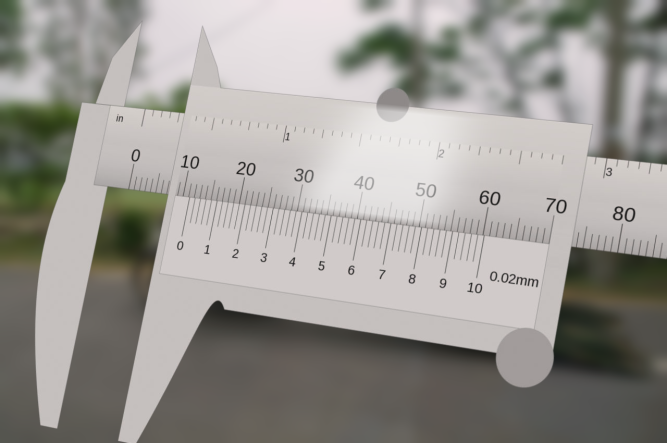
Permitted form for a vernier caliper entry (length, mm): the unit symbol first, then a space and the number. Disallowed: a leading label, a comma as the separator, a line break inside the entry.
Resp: mm 11.2
